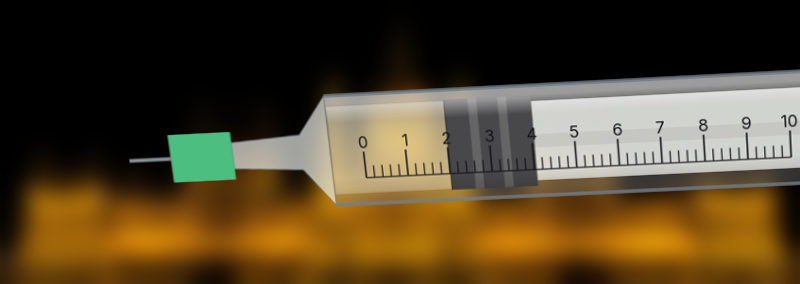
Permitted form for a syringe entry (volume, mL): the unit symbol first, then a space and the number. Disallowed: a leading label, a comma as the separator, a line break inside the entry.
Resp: mL 2
